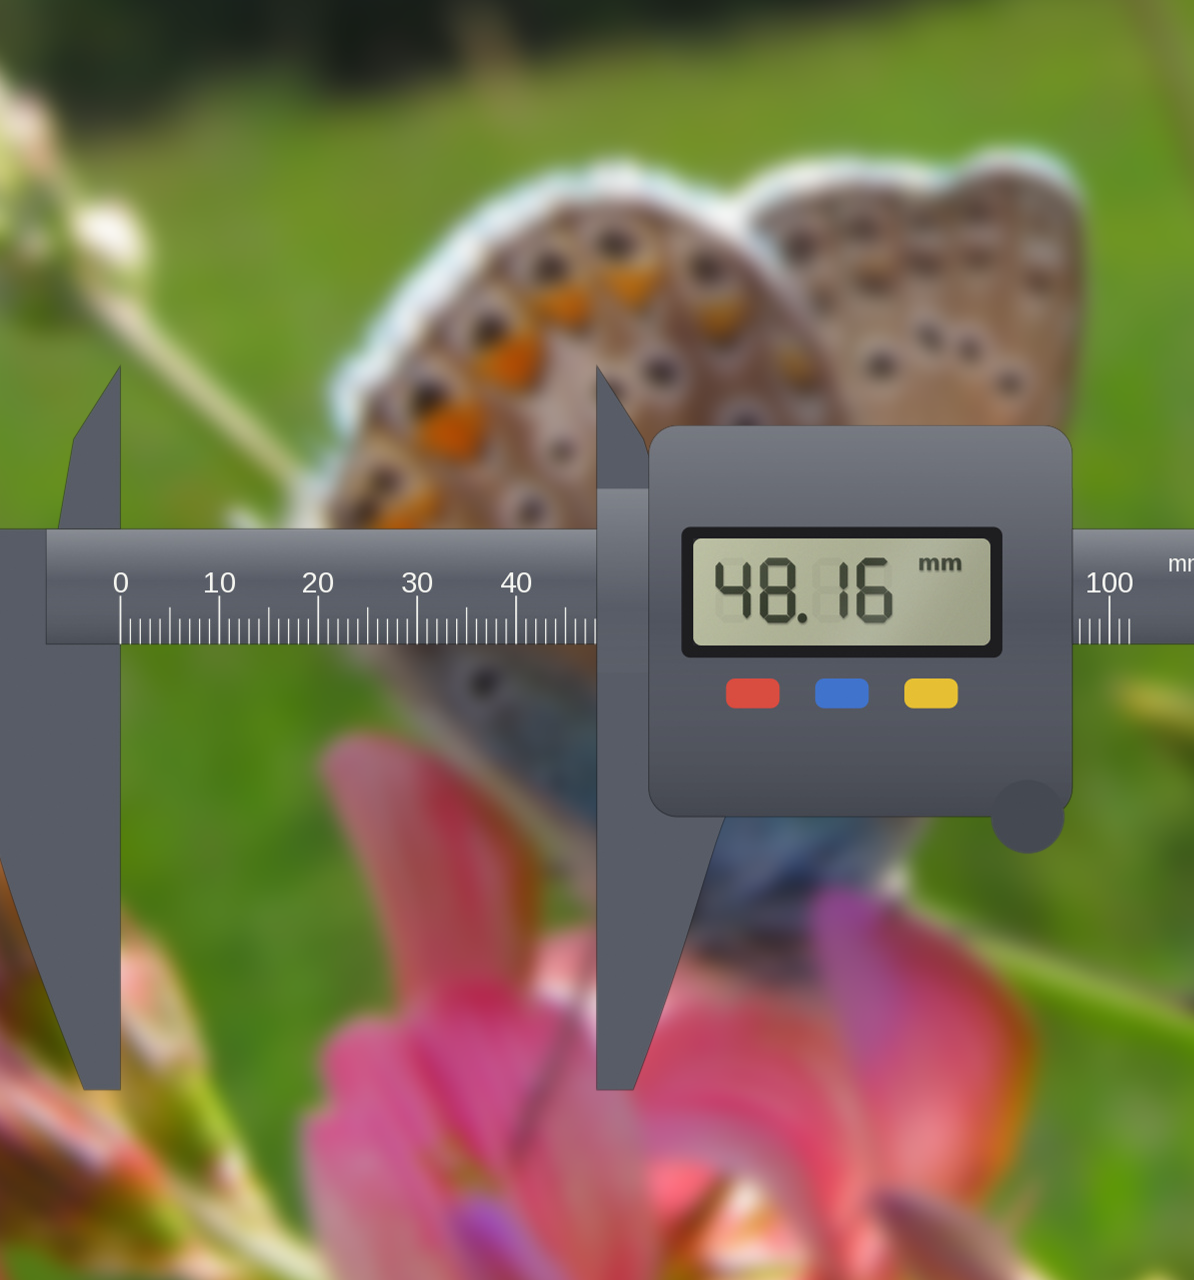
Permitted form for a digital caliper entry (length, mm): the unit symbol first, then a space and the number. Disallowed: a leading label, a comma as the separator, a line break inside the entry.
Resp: mm 48.16
